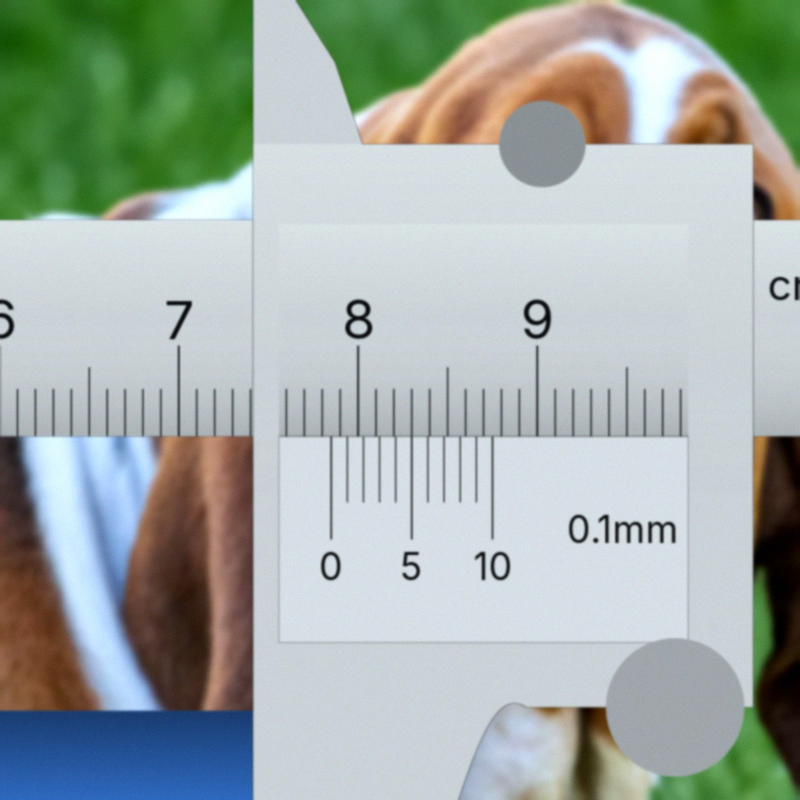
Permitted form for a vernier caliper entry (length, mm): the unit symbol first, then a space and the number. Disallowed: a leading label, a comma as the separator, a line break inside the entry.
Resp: mm 78.5
